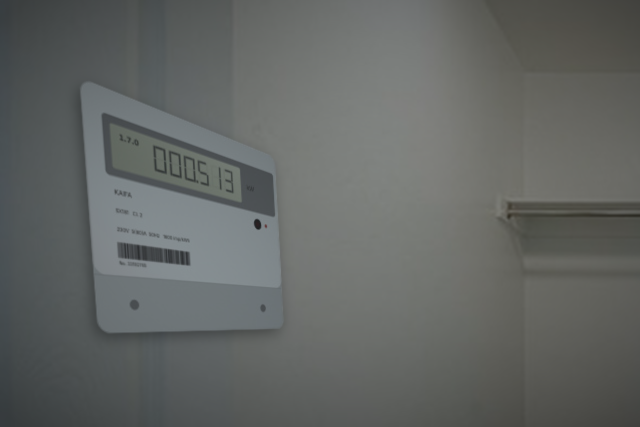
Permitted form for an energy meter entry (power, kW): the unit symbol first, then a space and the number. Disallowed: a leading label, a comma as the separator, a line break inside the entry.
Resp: kW 0.513
